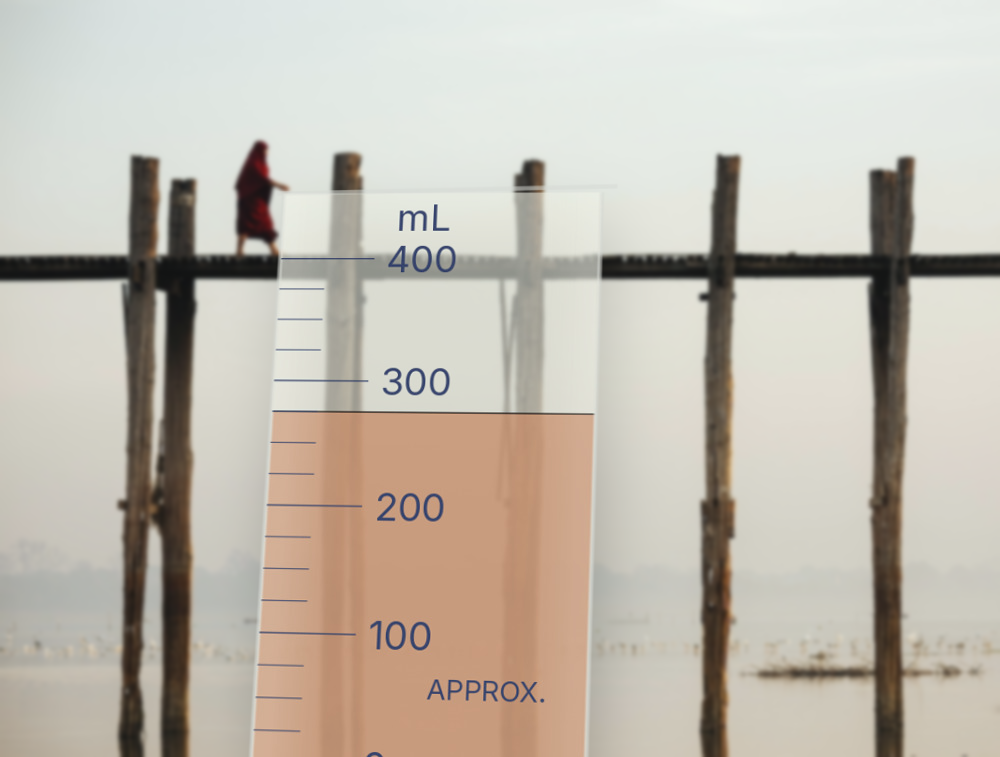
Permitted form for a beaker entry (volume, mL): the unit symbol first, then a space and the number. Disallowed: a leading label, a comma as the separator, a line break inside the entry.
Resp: mL 275
